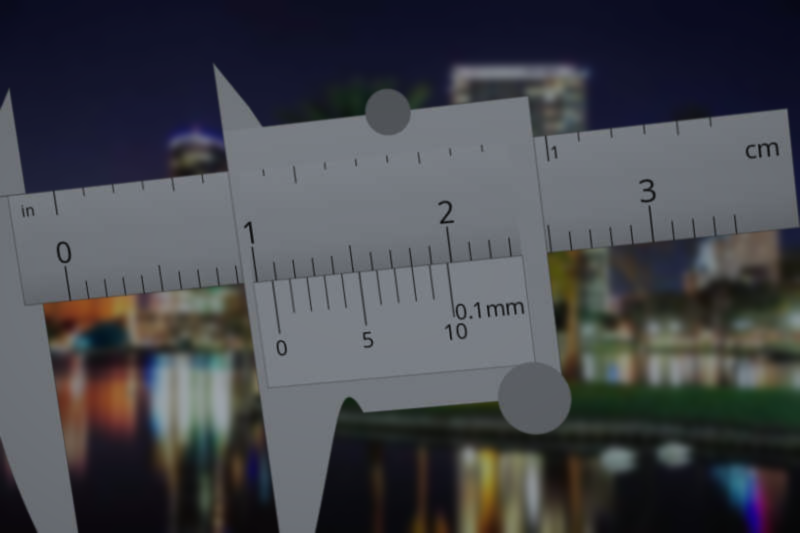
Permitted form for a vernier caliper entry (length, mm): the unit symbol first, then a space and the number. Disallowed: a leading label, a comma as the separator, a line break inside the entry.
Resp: mm 10.8
